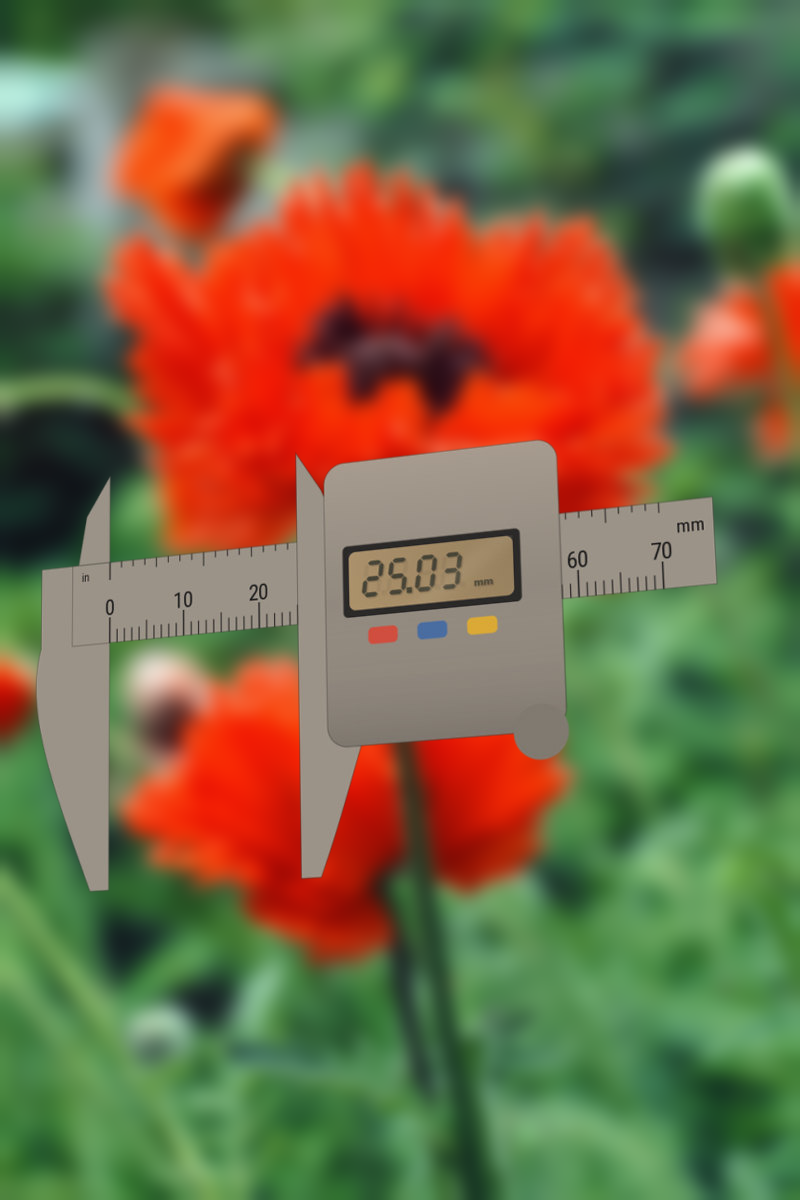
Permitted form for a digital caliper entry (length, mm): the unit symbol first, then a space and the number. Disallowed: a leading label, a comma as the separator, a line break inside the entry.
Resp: mm 25.03
